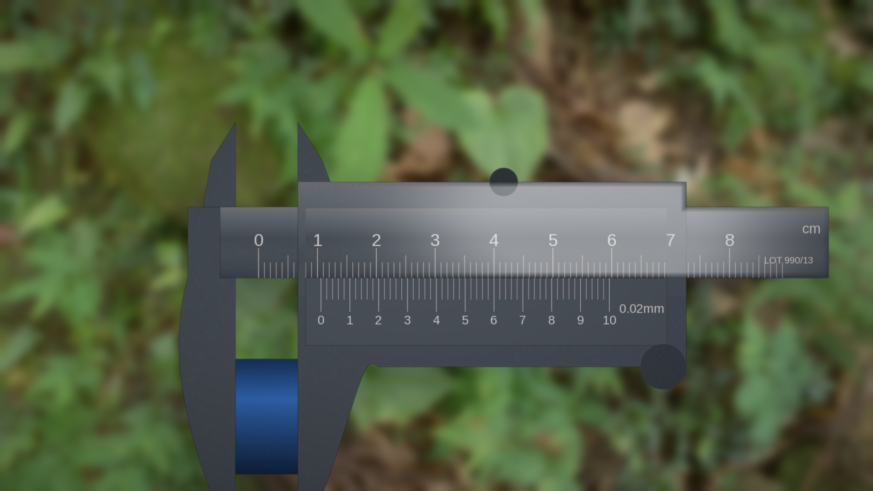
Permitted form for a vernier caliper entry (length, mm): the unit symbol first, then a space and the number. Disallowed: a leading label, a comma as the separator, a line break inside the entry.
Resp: mm 10.6
